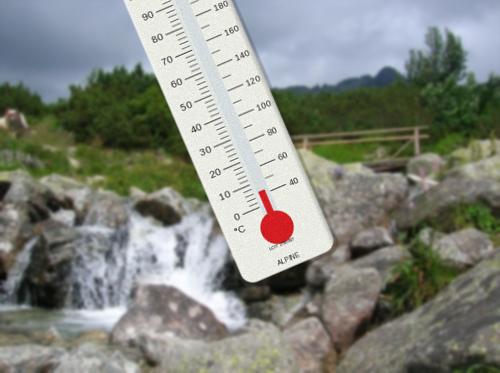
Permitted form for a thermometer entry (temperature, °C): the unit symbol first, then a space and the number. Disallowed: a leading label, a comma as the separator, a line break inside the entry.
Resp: °C 6
